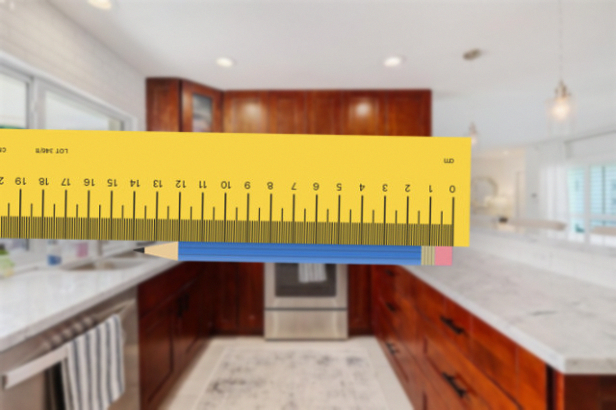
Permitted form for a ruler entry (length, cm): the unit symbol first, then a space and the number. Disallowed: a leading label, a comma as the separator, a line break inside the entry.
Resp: cm 14
